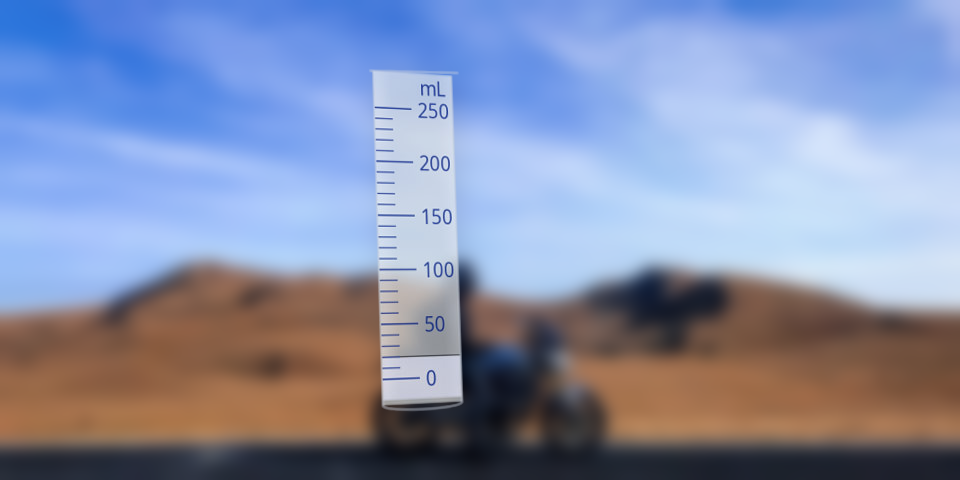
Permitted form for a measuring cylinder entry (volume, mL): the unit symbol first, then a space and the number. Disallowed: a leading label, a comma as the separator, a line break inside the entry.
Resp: mL 20
